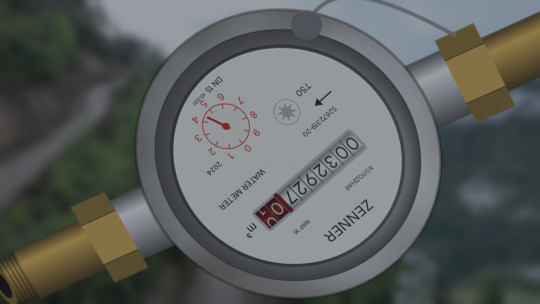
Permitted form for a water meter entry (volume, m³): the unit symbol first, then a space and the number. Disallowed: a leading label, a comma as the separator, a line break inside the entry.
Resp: m³ 32927.004
